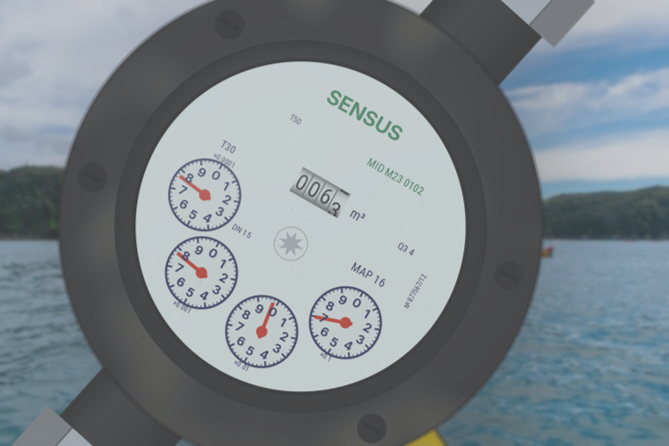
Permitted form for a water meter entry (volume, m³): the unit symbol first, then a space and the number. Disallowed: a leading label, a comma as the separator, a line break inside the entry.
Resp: m³ 62.6977
